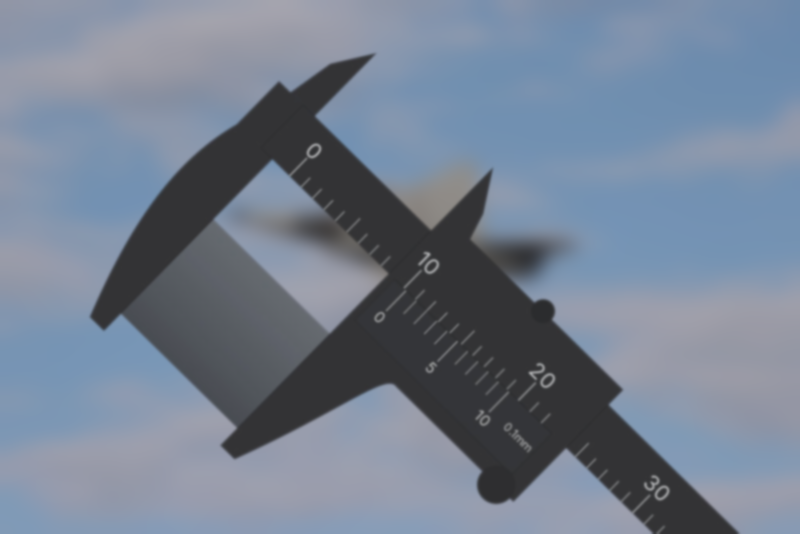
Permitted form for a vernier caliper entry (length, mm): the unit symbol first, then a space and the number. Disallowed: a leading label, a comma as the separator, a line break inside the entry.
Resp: mm 10.2
